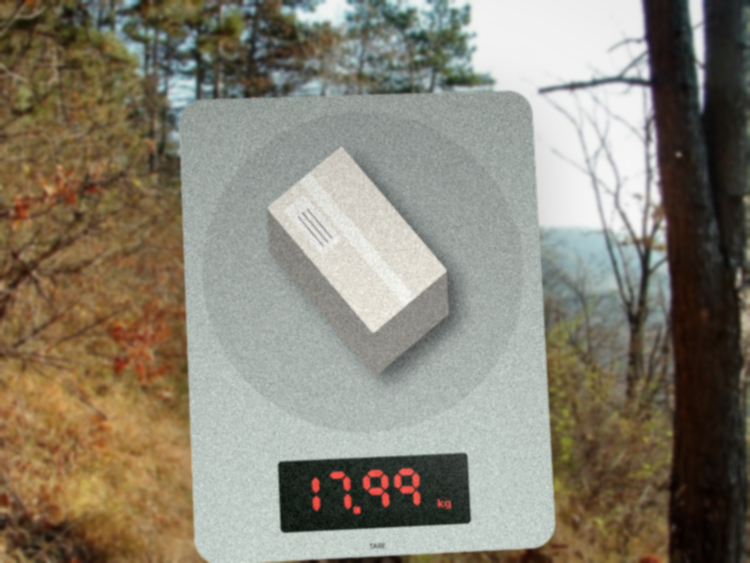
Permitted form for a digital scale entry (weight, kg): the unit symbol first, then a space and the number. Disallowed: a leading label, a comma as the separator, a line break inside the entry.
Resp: kg 17.99
